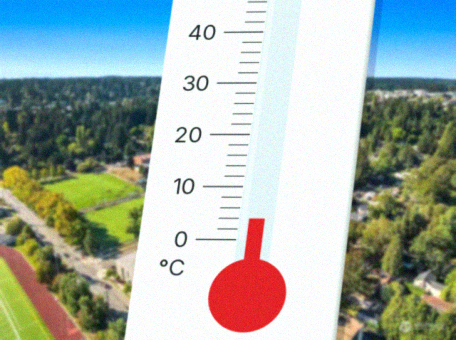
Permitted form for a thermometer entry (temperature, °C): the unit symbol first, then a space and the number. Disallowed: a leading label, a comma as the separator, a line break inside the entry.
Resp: °C 4
